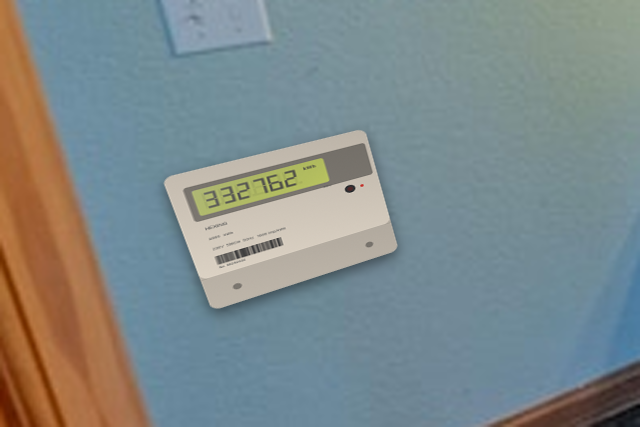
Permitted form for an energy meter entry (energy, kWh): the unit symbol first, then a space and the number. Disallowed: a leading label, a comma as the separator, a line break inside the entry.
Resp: kWh 332762
